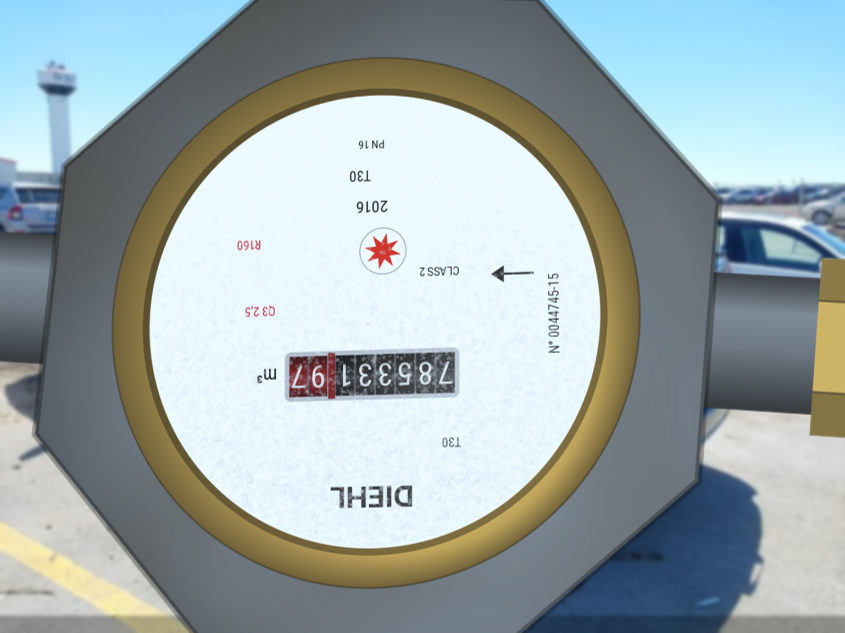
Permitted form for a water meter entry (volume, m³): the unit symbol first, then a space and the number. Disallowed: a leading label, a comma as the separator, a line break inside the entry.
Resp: m³ 785331.97
